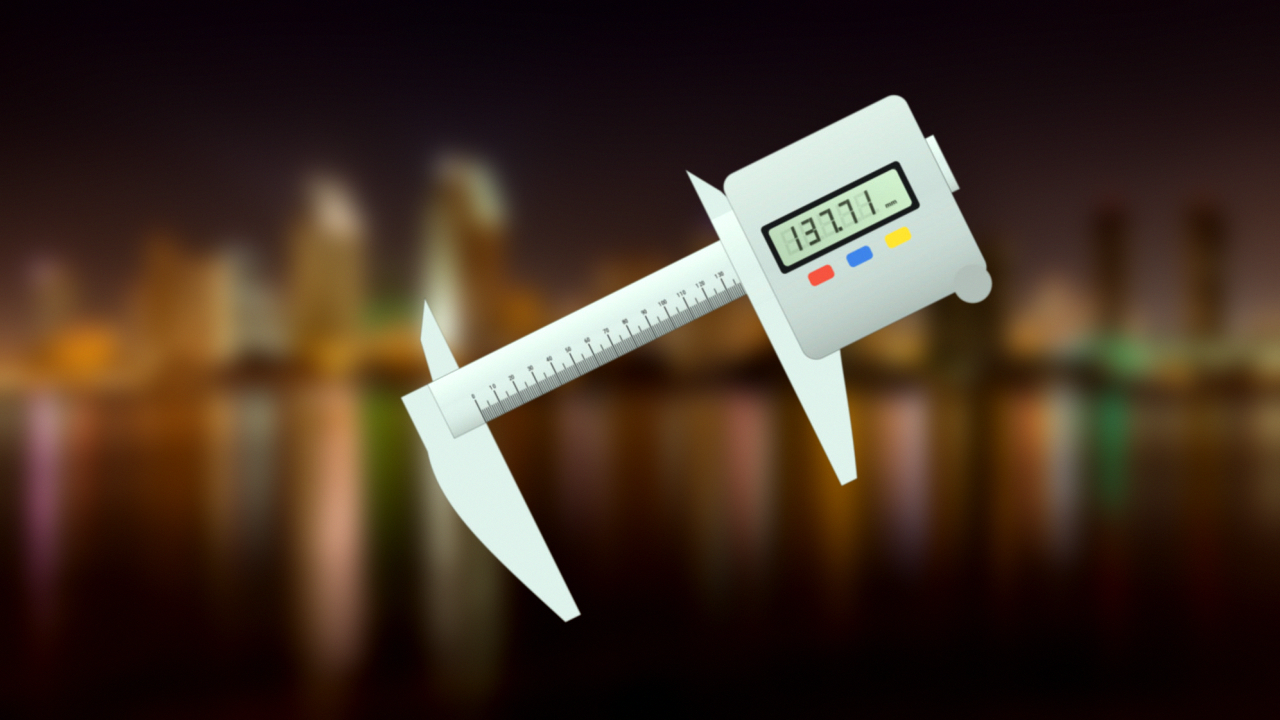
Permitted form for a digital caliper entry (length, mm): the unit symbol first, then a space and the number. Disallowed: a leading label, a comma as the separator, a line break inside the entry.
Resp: mm 137.71
